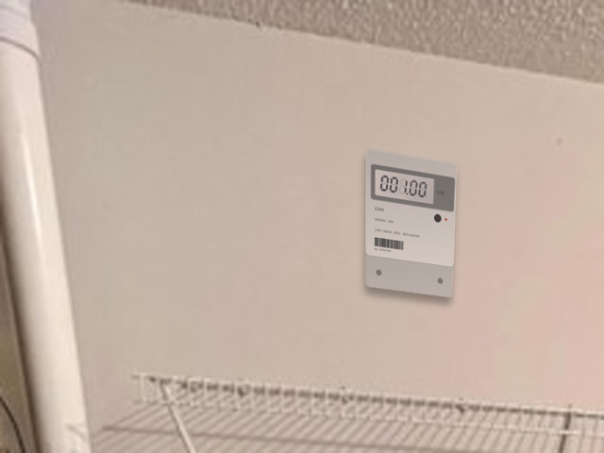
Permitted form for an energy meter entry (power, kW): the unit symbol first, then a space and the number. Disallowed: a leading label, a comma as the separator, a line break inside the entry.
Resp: kW 1.00
